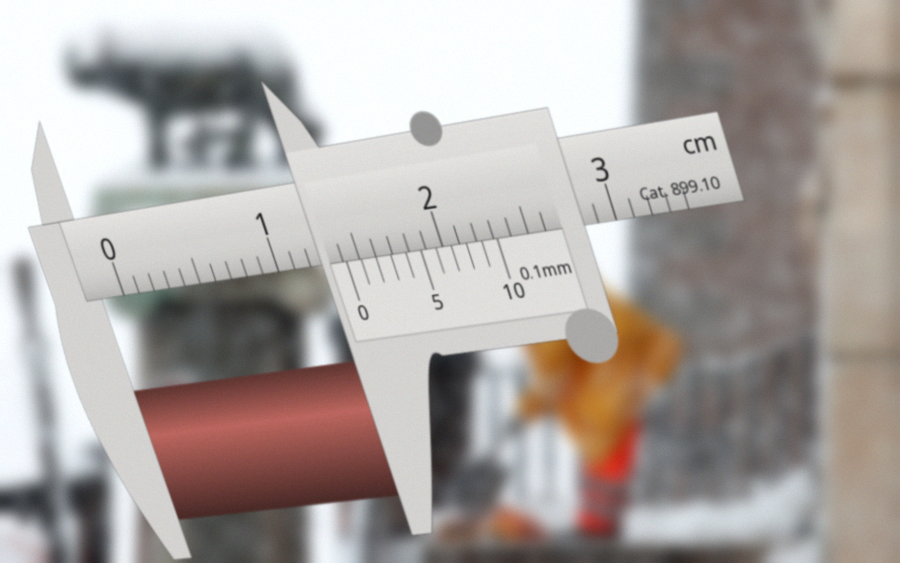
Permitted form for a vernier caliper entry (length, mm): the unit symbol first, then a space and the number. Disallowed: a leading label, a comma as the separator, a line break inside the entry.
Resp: mm 14.2
